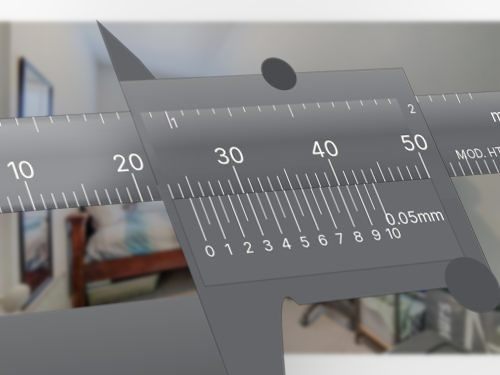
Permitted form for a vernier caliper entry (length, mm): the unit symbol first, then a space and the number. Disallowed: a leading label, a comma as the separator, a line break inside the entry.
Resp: mm 24.6
